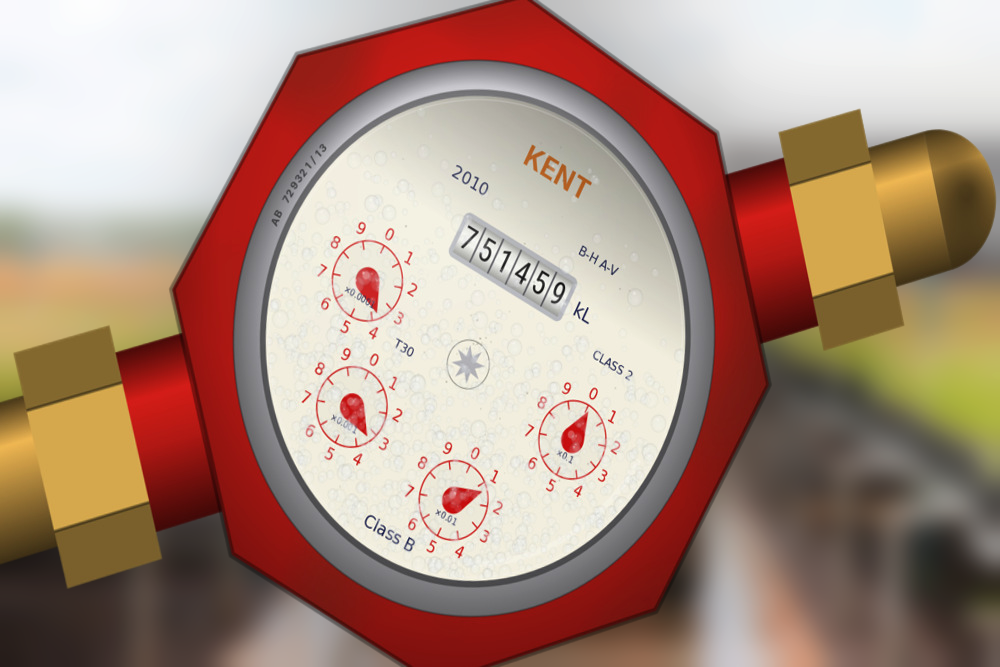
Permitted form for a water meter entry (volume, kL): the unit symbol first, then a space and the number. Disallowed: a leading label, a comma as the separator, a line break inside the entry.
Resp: kL 751459.0133
